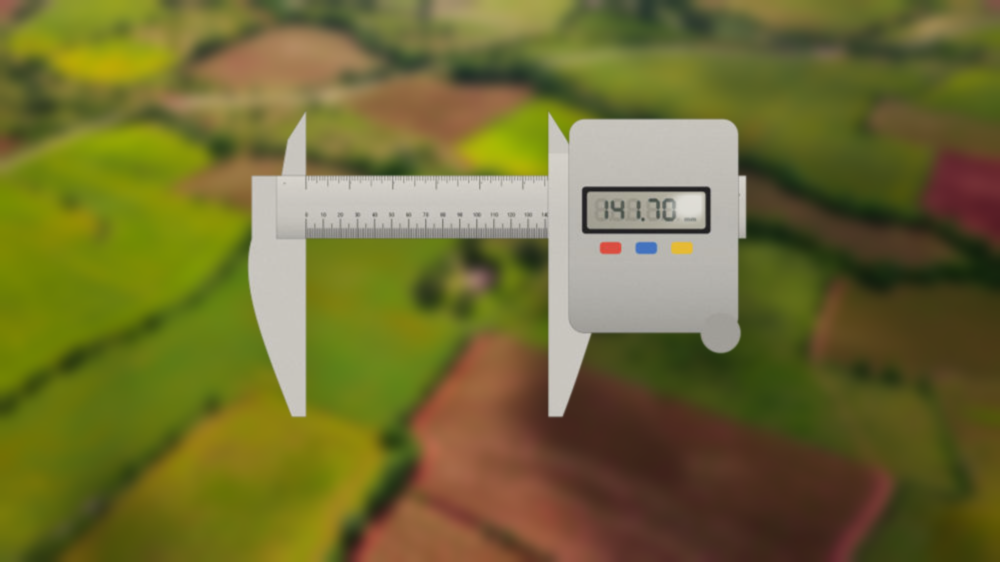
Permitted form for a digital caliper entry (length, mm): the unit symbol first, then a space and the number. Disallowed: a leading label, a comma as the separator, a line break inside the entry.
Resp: mm 141.70
